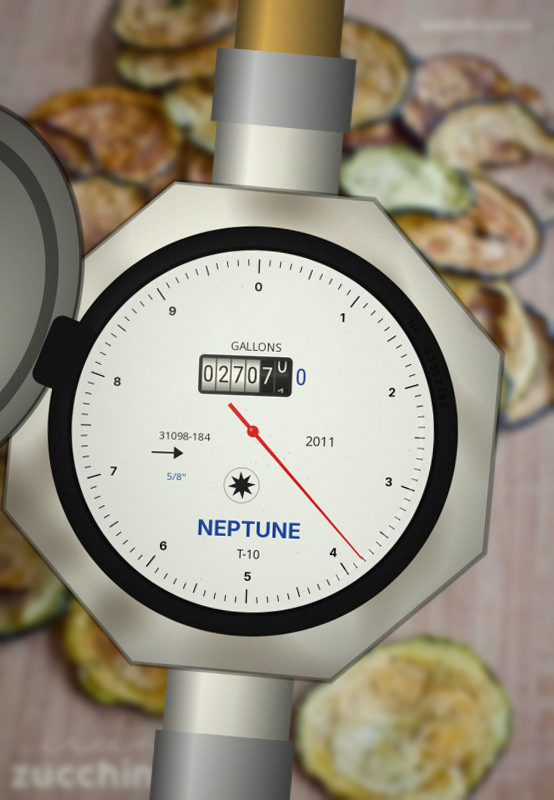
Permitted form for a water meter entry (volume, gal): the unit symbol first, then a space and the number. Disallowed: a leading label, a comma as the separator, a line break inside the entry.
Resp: gal 270703.8
